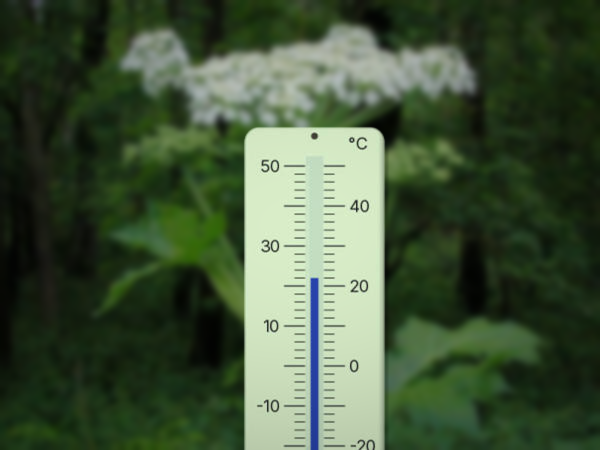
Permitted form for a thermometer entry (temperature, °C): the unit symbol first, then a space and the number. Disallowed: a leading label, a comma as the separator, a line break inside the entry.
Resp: °C 22
